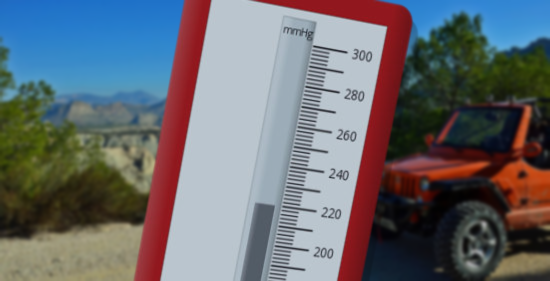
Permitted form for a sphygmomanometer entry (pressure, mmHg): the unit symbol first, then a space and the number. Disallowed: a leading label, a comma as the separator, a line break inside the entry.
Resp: mmHg 220
